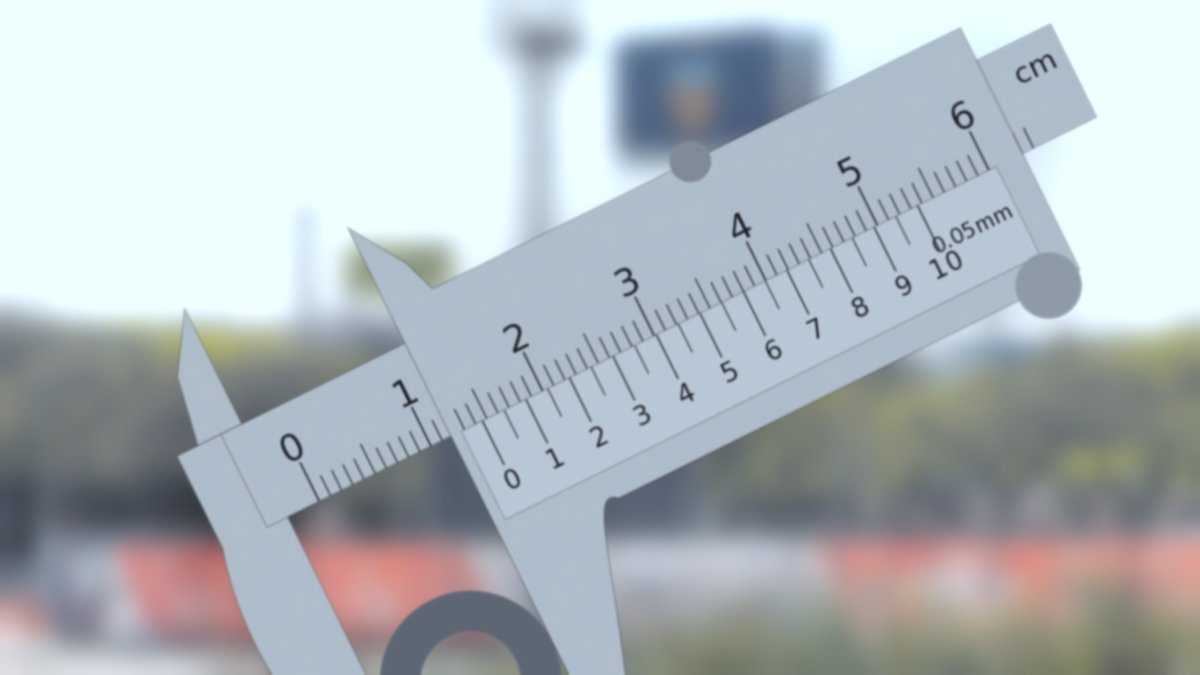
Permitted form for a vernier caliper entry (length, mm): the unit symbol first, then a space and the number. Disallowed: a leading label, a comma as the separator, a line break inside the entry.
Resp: mm 14.6
